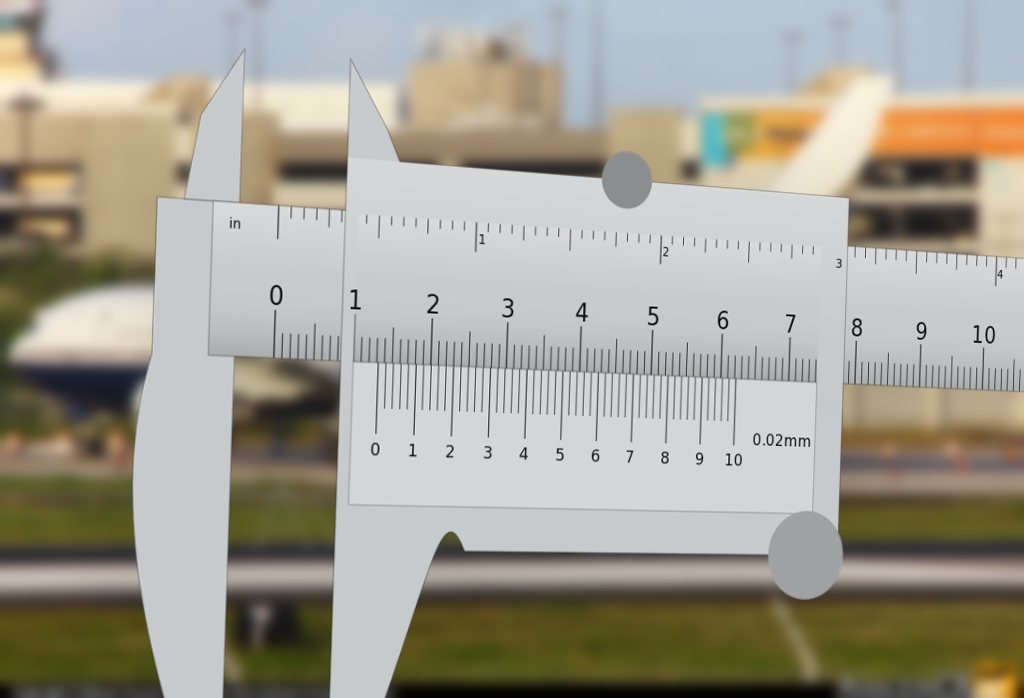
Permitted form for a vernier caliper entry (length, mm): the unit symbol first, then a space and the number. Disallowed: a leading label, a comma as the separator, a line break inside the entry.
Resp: mm 13.2
